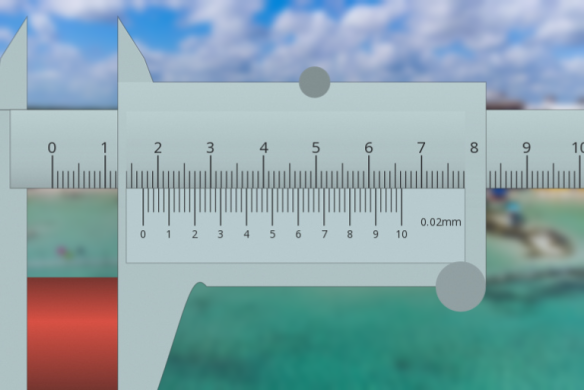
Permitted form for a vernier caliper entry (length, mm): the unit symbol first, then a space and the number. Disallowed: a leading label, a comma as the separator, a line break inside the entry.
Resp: mm 17.2
